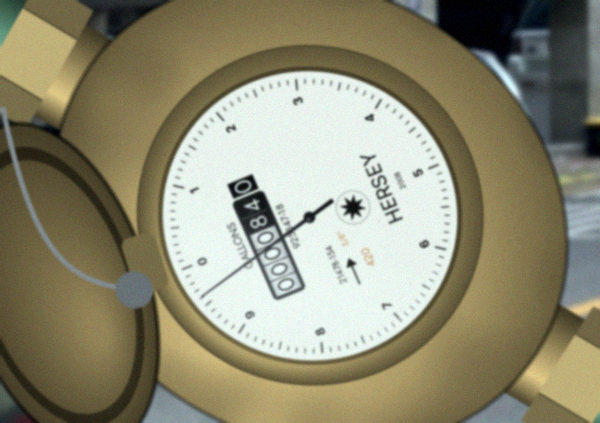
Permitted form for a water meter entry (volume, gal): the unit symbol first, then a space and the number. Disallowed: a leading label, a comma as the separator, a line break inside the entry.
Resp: gal 839.6
